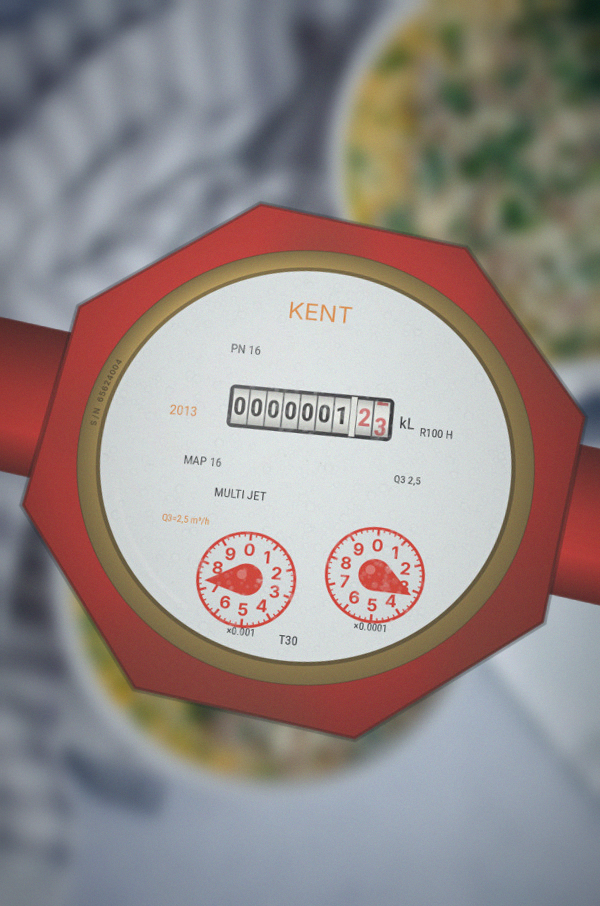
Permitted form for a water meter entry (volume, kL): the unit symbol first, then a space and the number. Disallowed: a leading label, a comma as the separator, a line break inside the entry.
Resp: kL 1.2273
